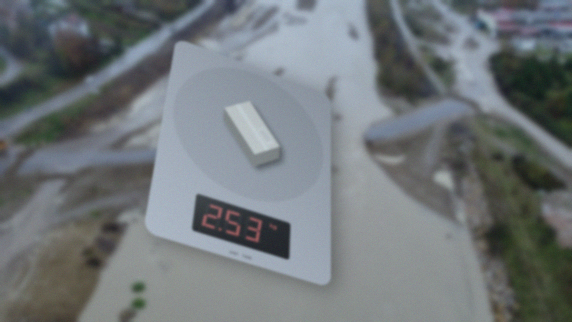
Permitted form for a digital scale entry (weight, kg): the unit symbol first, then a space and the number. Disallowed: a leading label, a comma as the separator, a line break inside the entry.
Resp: kg 2.53
